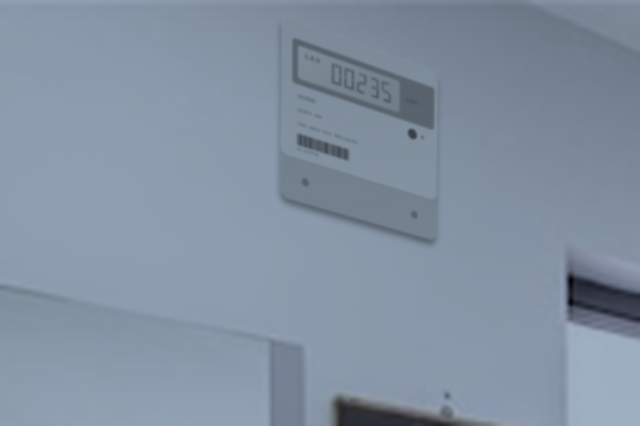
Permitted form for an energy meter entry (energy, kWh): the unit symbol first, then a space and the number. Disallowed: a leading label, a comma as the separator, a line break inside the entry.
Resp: kWh 235
